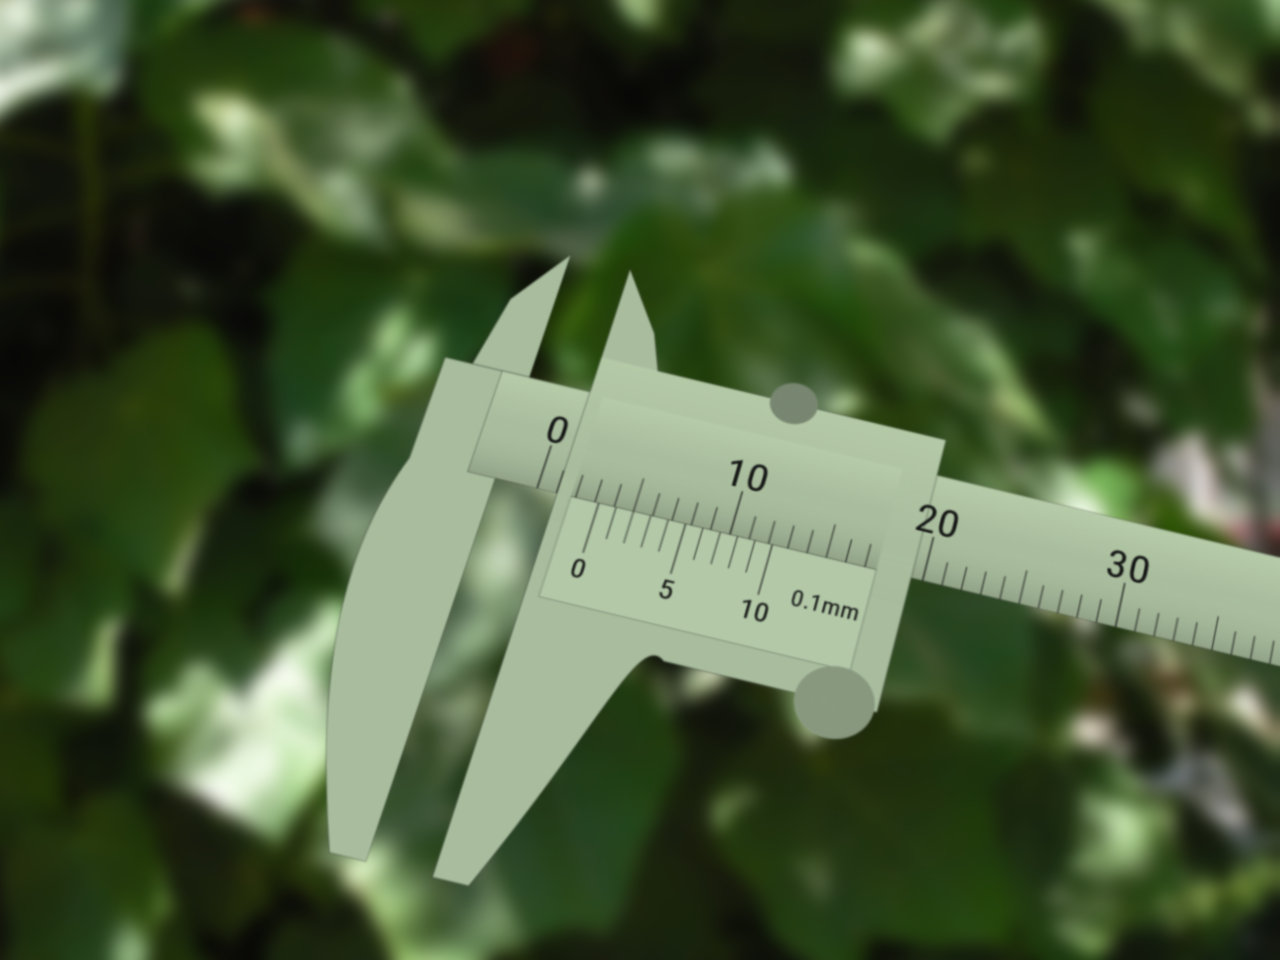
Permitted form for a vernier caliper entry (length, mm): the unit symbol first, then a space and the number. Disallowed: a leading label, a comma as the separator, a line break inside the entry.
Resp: mm 3.2
